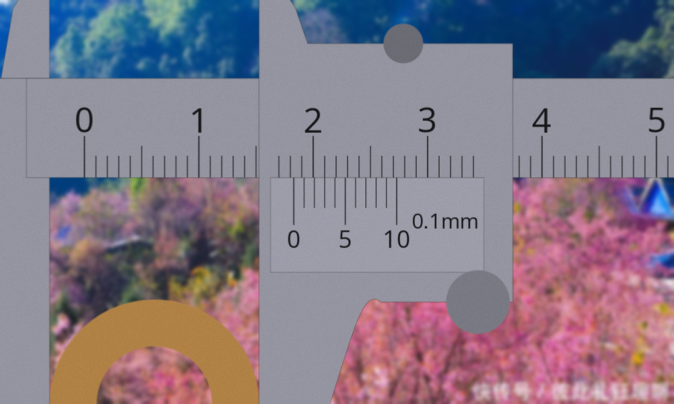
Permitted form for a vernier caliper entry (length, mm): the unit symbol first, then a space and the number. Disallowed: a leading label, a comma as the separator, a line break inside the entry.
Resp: mm 18.3
